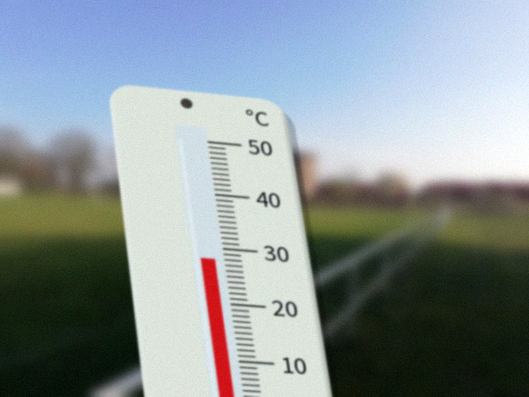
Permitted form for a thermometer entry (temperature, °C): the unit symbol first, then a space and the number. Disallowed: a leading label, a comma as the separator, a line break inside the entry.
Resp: °C 28
